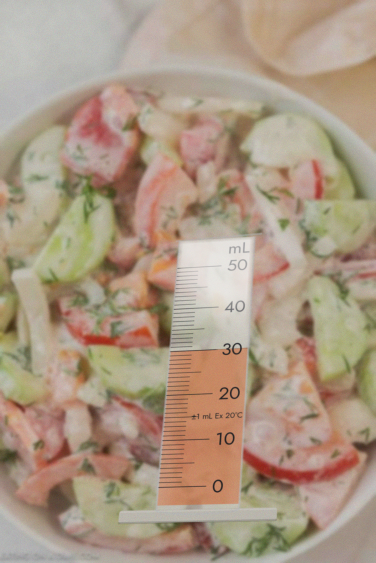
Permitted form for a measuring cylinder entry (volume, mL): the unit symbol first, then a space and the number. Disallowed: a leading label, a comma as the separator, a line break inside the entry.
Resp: mL 30
